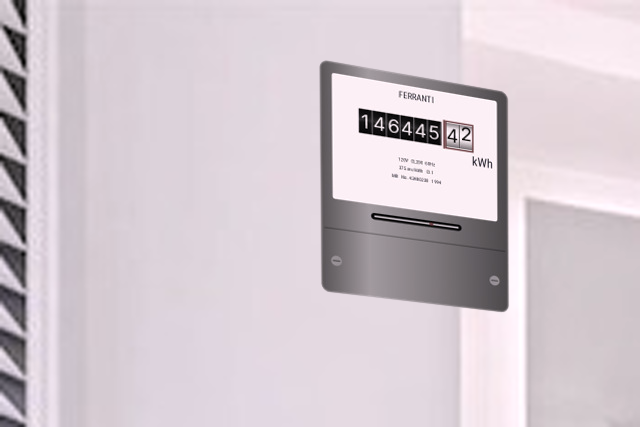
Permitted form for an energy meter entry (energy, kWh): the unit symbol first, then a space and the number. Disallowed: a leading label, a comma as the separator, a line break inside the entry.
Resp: kWh 146445.42
